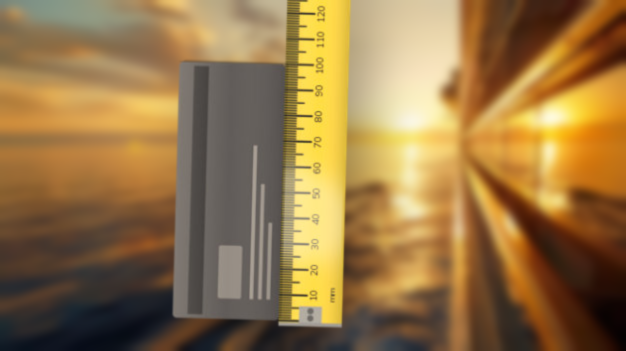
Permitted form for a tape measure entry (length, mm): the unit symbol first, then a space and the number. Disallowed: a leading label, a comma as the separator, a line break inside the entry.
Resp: mm 100
